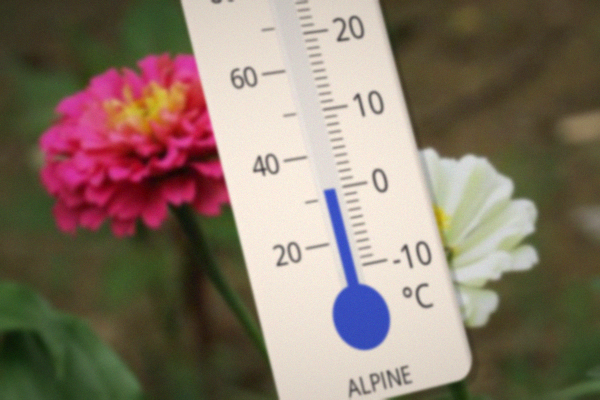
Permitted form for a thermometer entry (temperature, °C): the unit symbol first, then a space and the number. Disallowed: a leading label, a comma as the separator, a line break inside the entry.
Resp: °C 0
